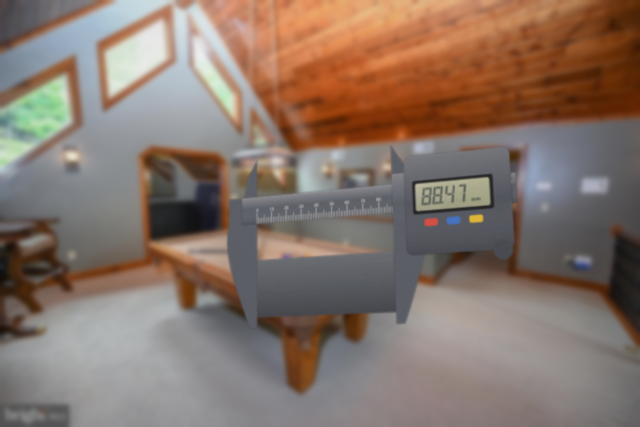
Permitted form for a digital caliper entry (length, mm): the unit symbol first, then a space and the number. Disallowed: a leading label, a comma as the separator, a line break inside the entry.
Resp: mm 88.47
